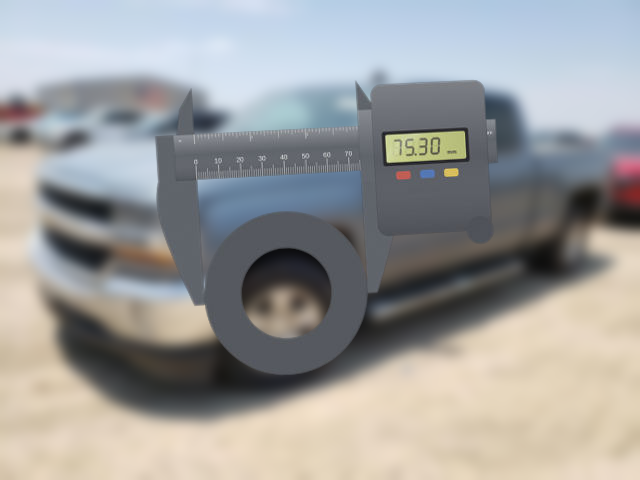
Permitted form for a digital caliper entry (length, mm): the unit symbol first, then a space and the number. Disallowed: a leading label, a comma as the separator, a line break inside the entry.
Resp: mm 75.30
